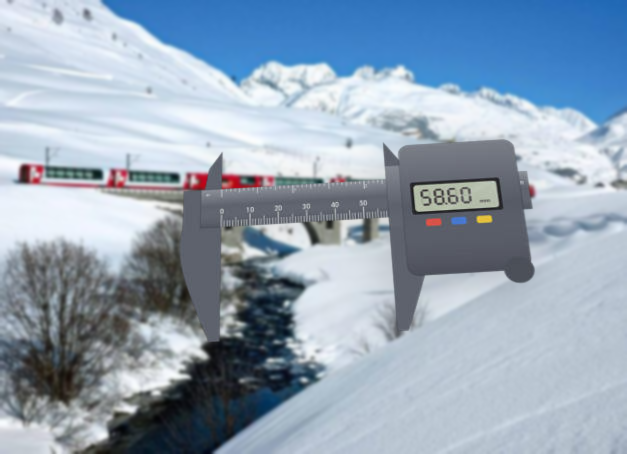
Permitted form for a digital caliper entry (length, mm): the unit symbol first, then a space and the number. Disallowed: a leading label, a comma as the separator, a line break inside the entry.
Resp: mm 58.60
